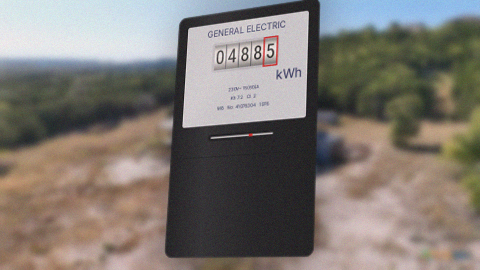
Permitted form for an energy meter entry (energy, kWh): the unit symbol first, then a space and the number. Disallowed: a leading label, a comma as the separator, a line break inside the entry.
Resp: kWh 488.5
